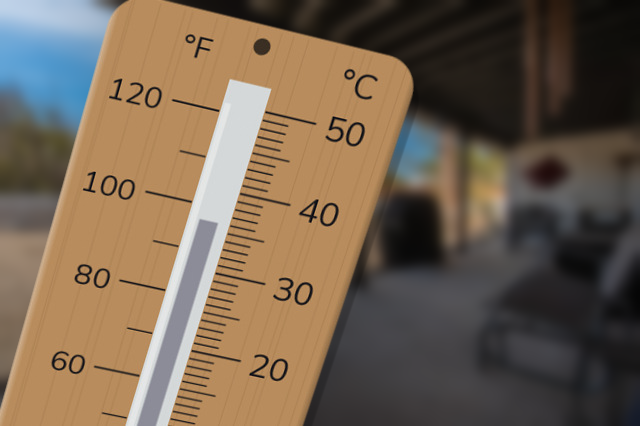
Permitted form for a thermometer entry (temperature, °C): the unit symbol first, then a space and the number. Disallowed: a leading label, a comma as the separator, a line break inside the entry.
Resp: °C 36
